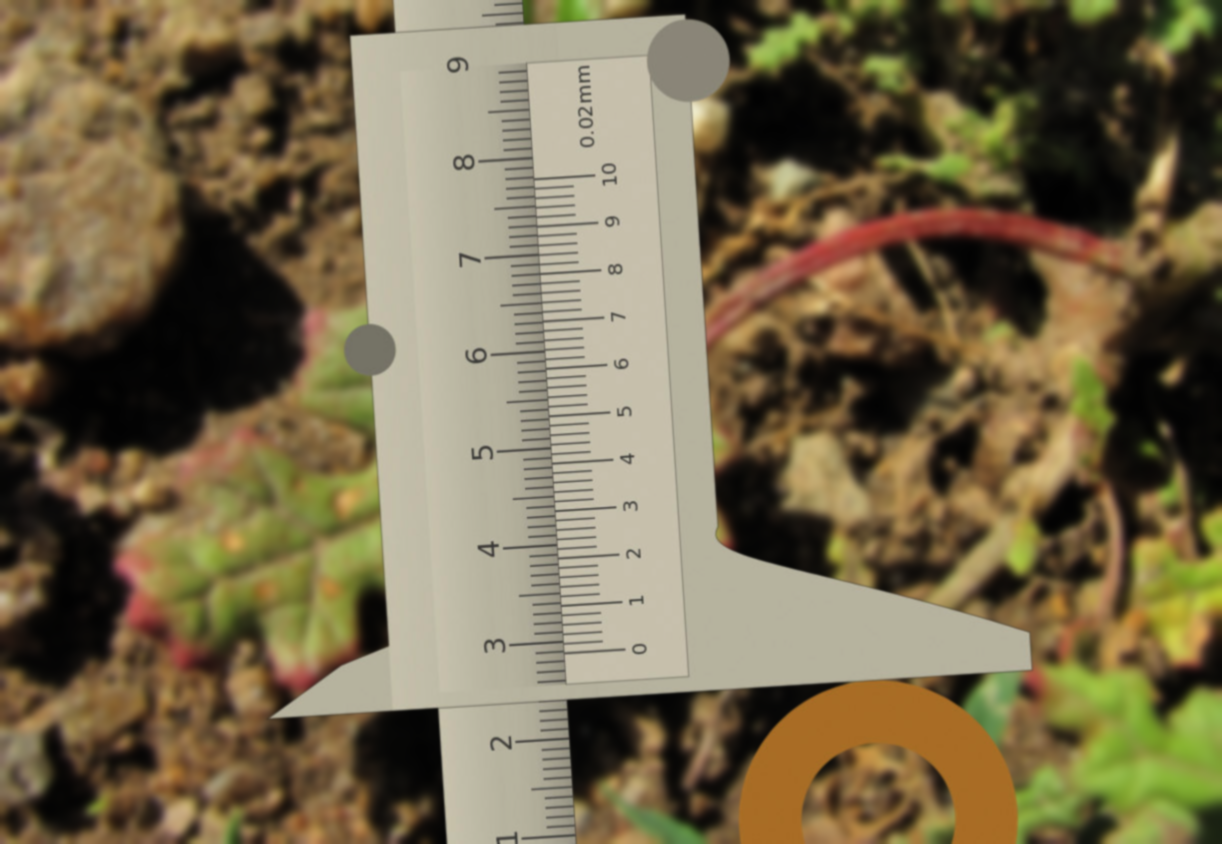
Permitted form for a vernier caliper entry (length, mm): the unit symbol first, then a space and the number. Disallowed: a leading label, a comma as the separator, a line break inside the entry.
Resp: mm 28.8
